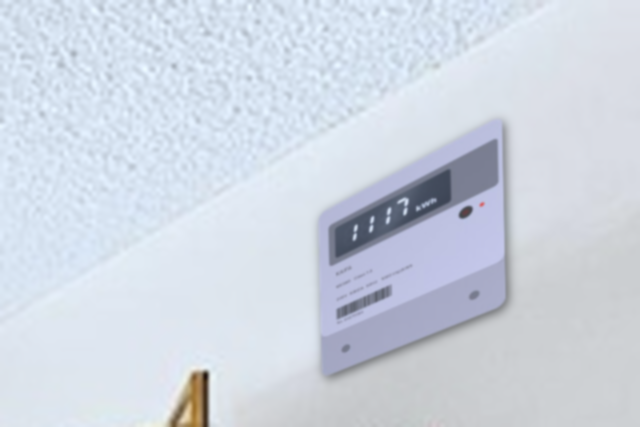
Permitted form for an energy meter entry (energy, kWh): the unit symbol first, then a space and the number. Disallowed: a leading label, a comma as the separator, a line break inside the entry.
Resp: kWh 1117
